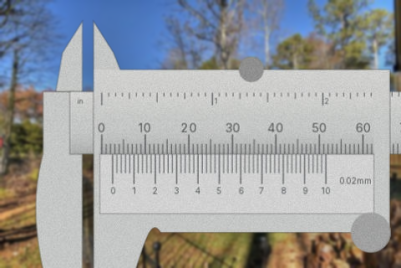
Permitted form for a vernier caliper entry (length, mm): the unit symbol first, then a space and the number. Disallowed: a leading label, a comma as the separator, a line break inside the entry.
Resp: mm 2.5
